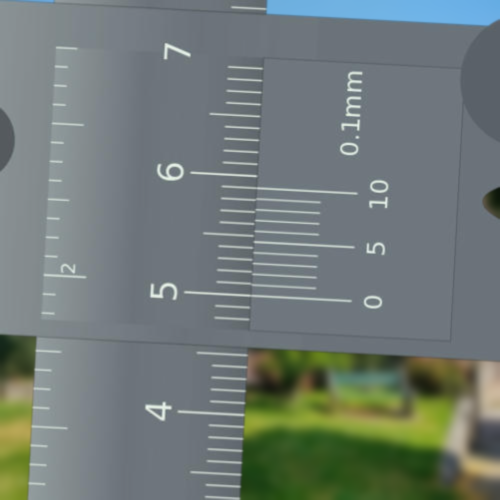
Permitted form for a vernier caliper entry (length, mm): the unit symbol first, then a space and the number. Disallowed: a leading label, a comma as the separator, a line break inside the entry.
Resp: mm 50.0
